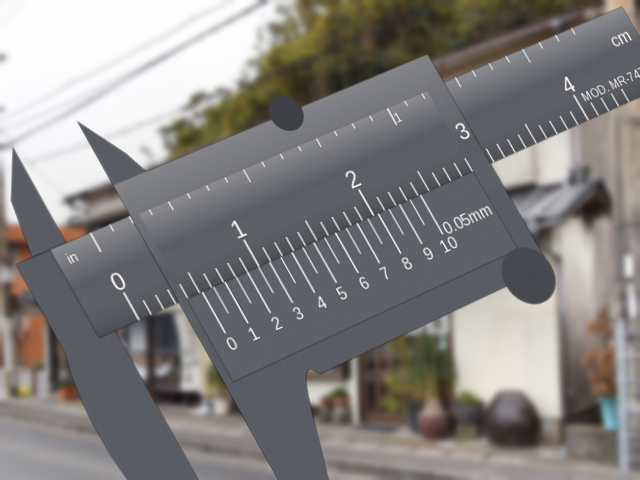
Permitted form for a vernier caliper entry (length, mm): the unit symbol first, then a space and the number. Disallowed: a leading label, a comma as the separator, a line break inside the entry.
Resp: mm 5.2
